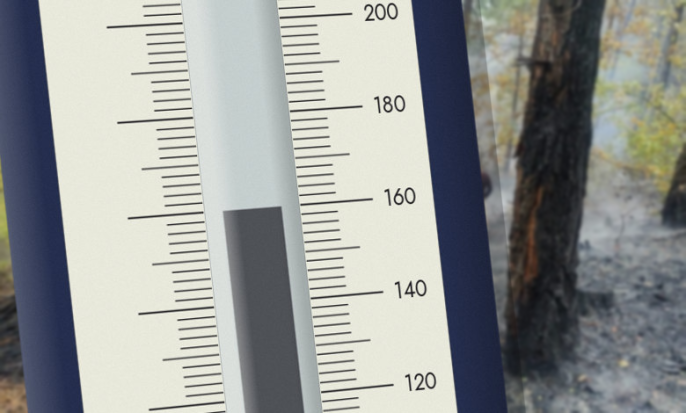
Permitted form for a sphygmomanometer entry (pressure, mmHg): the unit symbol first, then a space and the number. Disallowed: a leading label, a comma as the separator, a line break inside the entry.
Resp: mmHg 160
